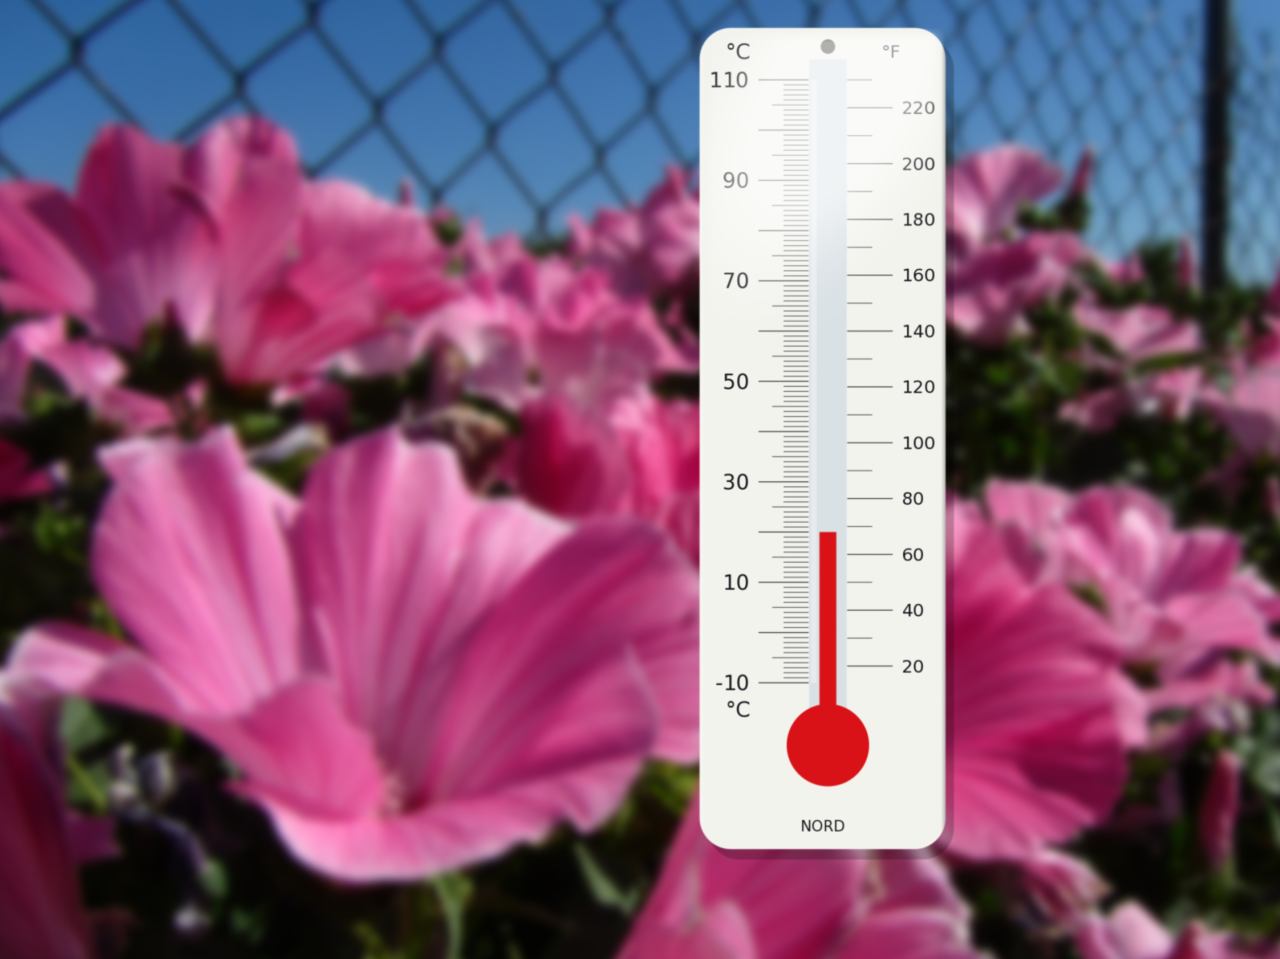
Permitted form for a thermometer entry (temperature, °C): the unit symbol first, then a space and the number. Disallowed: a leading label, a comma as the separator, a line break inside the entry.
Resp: °C 20
